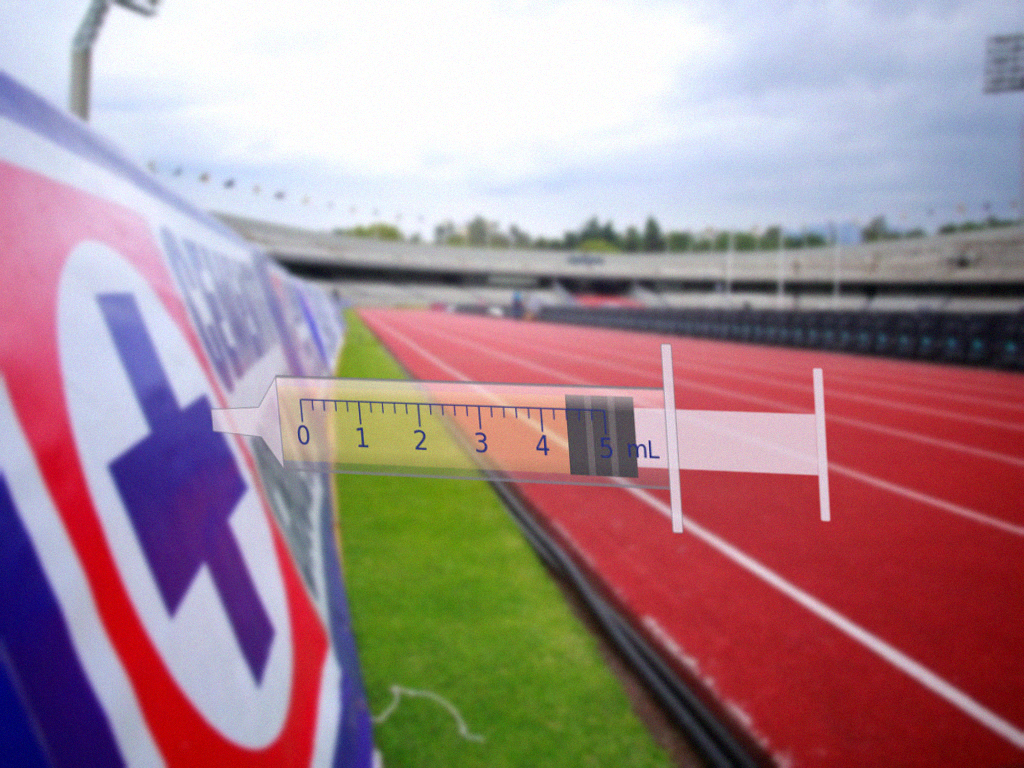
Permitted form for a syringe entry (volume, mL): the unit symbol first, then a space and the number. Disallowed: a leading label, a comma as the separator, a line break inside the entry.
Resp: mL 4.4
